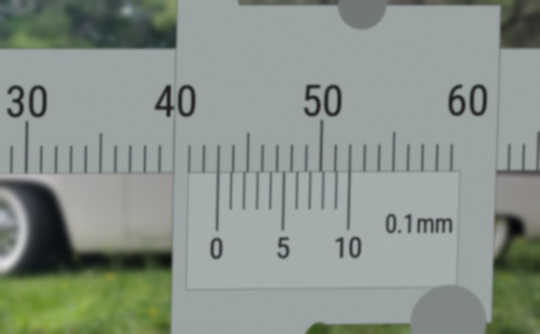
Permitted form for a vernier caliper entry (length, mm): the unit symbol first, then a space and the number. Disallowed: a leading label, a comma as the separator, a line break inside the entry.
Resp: mm 43.0
